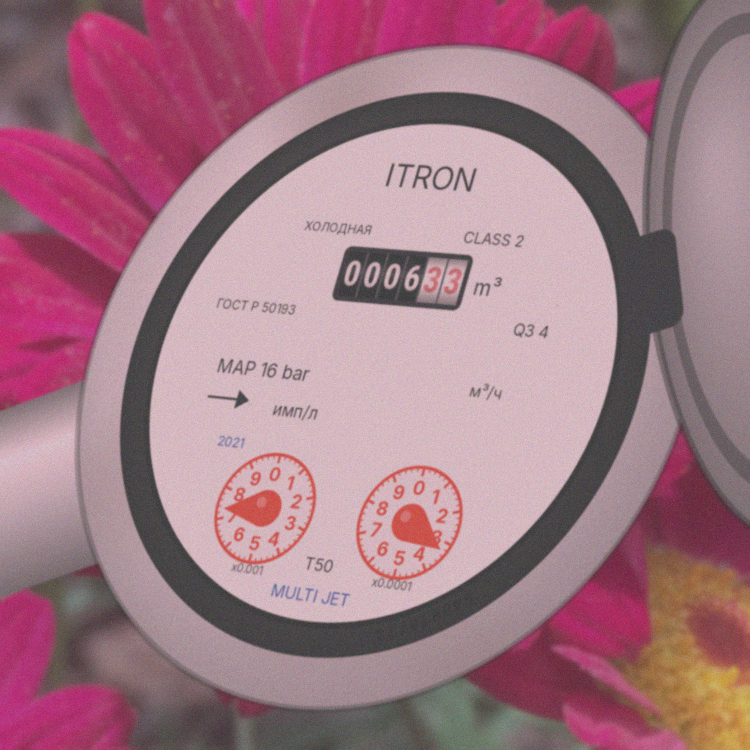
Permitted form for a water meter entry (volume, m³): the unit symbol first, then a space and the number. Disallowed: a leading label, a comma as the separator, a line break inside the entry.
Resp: m³ 6.3373
